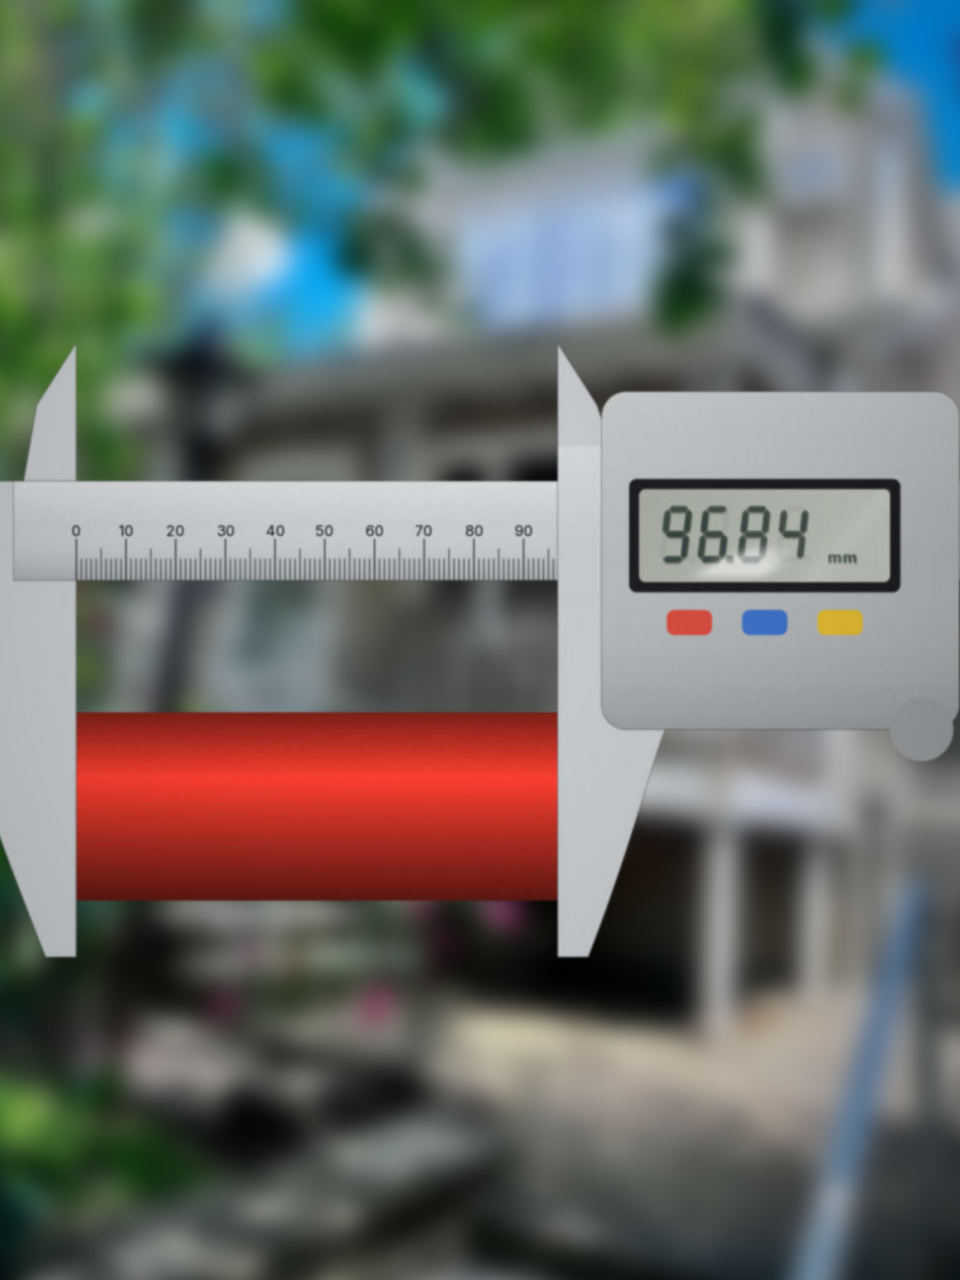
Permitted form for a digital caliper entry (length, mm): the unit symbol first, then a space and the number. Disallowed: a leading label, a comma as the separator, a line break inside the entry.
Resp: mm 96.84
